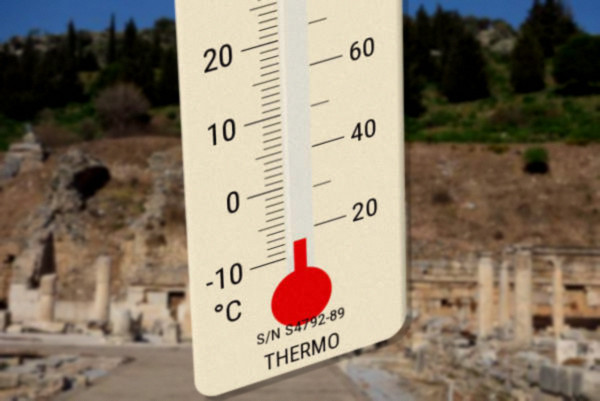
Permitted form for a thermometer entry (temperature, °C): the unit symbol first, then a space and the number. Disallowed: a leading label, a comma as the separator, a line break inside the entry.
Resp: °C -8
